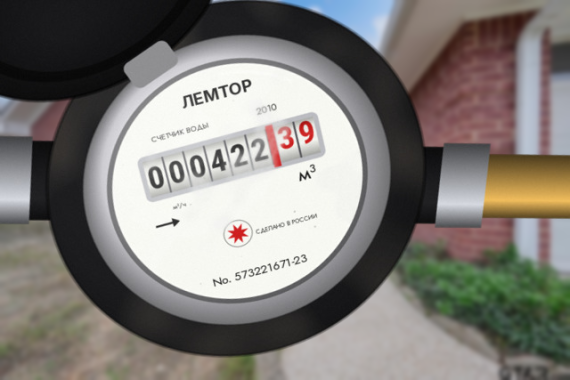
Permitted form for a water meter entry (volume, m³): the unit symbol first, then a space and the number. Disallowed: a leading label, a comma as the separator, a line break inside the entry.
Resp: m³ 422.39
